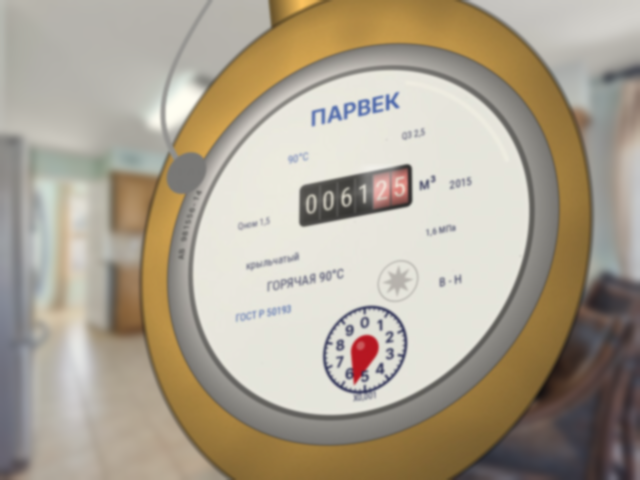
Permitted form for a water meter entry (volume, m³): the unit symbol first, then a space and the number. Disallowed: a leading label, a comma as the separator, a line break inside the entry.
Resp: m³ 61.255
